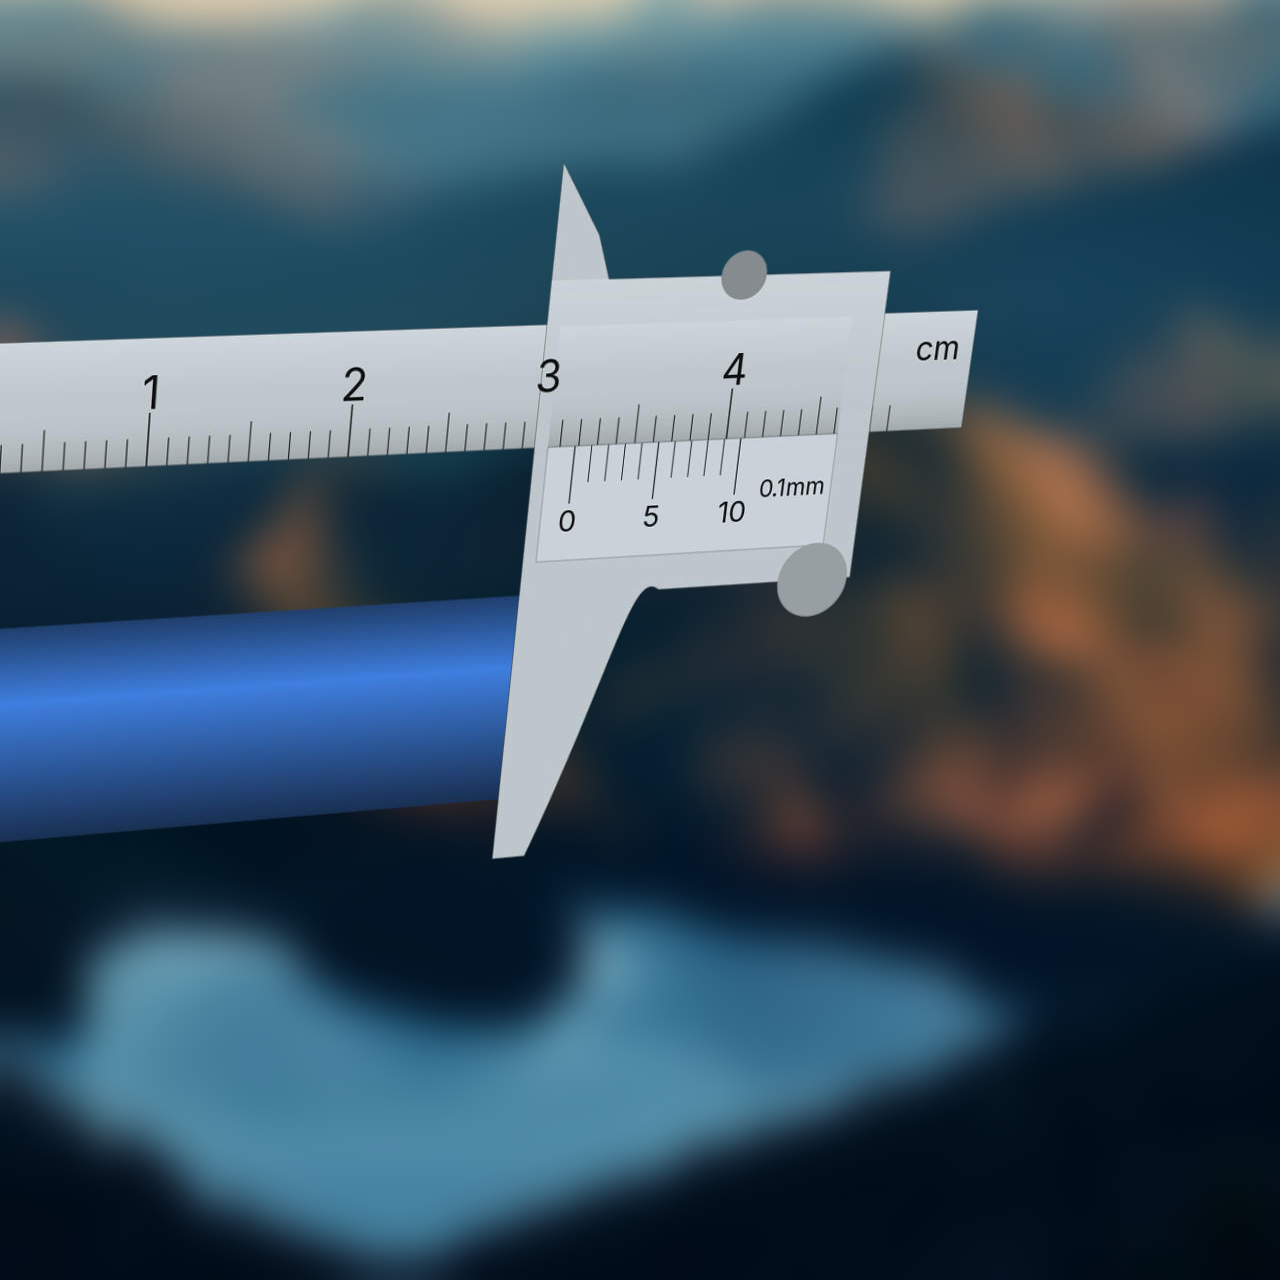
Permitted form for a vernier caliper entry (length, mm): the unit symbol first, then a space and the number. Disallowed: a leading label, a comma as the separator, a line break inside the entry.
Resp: mm 31.8
